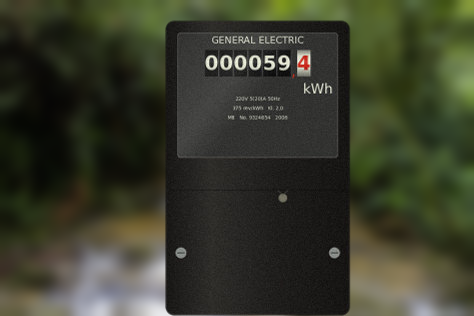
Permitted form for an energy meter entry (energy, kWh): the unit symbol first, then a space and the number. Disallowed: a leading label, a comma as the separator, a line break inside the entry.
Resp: kWh 59.4
